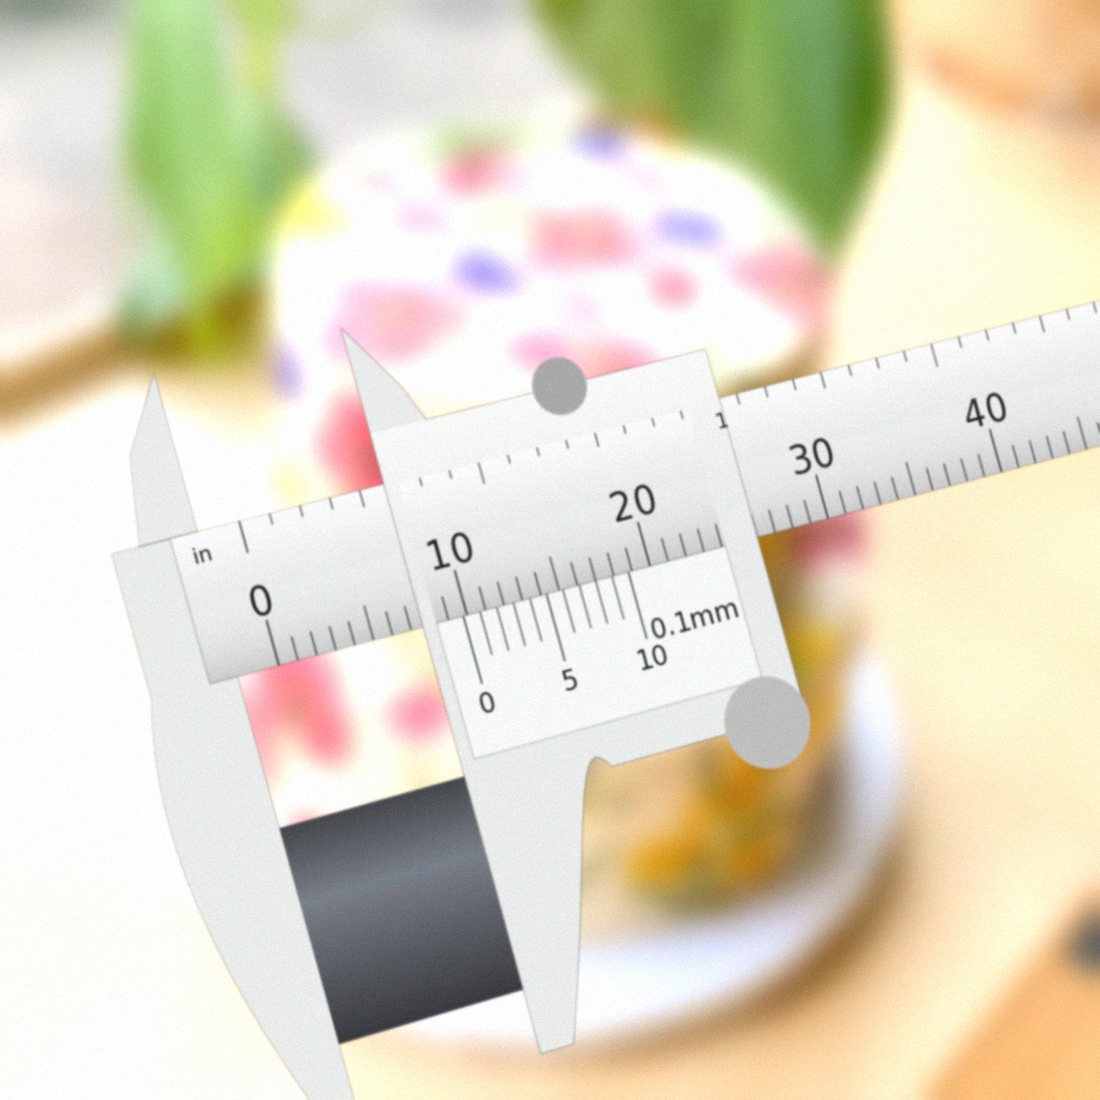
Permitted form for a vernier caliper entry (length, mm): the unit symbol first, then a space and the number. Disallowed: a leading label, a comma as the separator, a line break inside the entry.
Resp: mm 9.8
